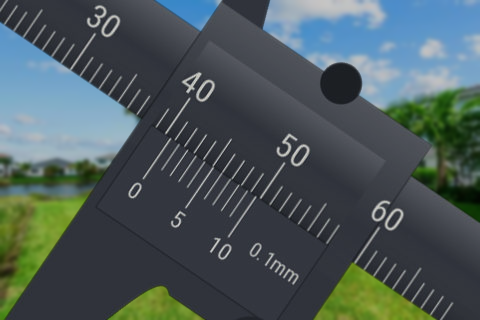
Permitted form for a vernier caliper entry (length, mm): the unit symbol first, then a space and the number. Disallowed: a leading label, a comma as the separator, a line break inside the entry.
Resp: mm 40.6
